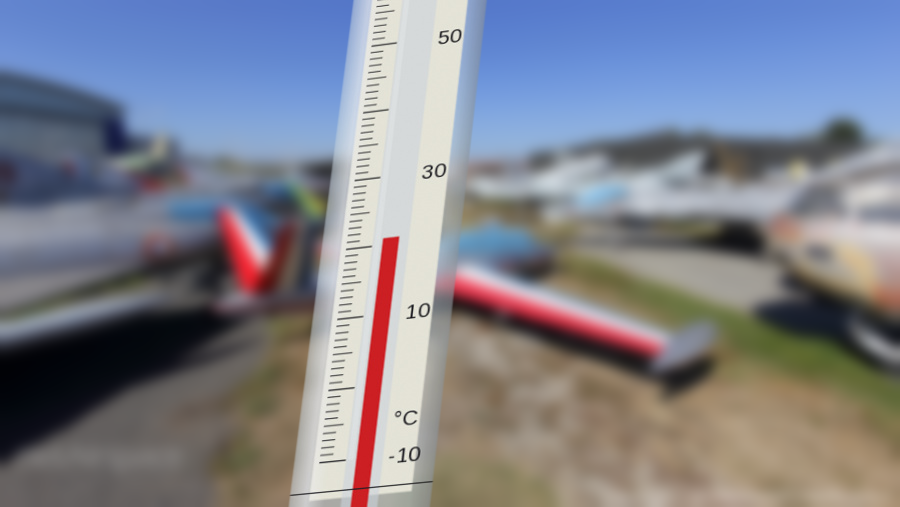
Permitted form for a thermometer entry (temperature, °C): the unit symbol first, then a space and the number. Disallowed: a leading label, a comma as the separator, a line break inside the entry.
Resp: °C 21
